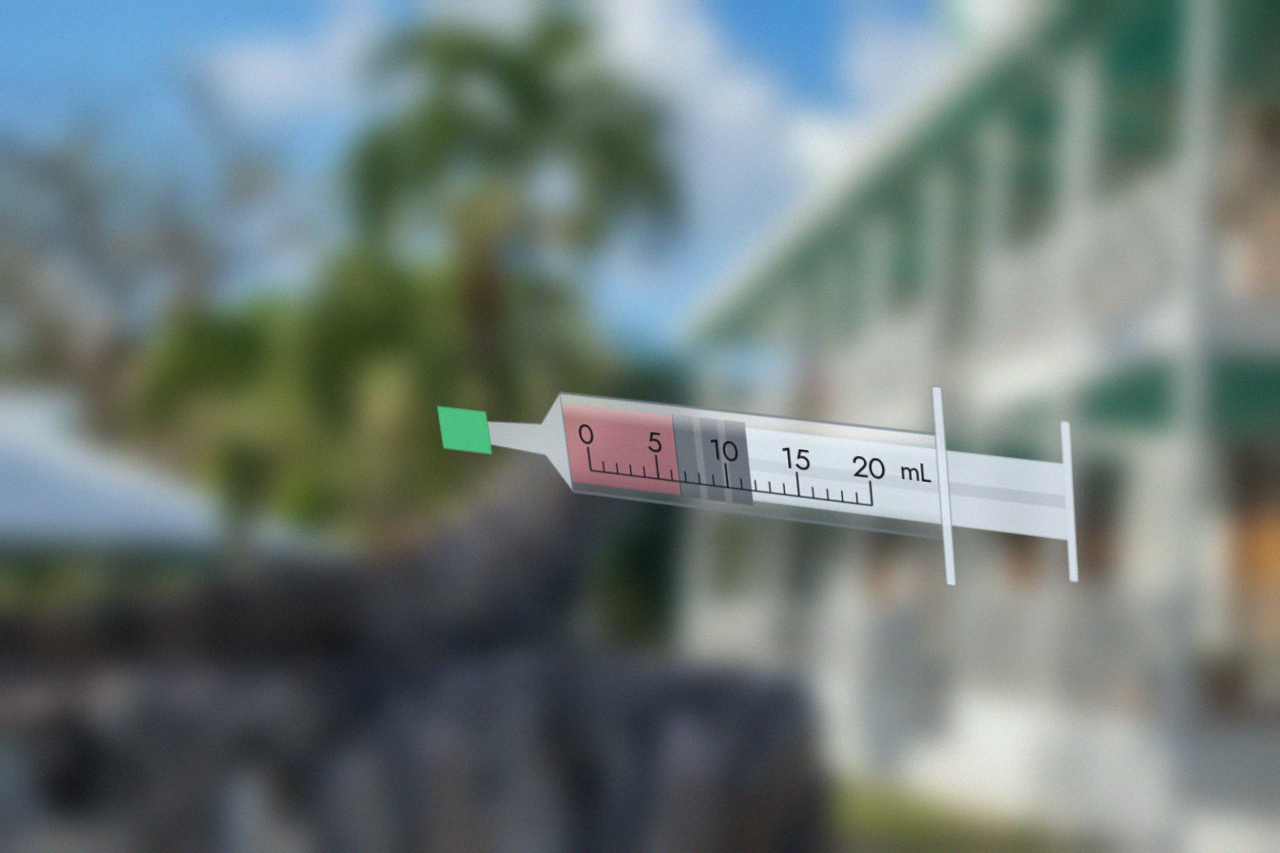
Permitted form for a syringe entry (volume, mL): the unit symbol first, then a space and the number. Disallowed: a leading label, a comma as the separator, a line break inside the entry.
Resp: mL 6.5
